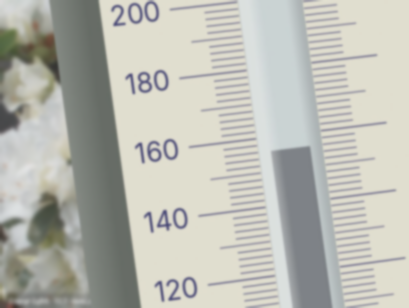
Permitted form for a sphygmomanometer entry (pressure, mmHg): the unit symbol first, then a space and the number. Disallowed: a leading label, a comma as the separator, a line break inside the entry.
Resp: mmHg 156
